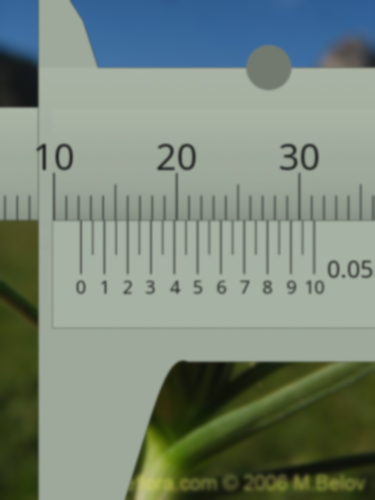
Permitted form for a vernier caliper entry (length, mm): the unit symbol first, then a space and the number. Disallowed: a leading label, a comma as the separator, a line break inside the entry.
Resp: mm 12.2
